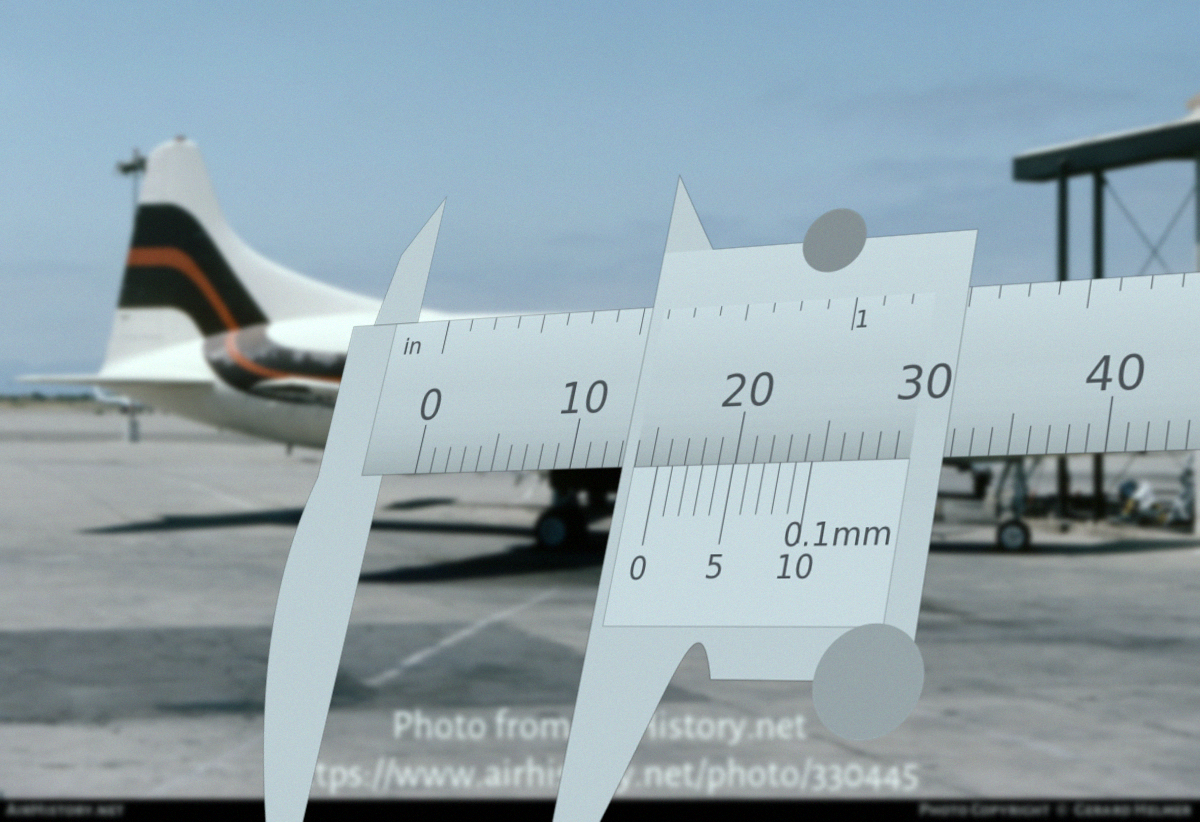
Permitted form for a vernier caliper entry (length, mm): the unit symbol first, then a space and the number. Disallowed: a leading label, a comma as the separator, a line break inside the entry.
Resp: mm 15.4
